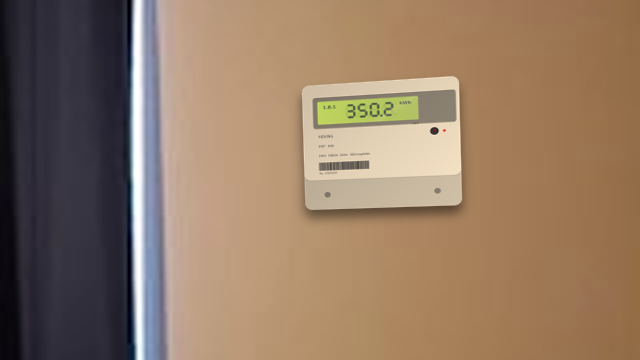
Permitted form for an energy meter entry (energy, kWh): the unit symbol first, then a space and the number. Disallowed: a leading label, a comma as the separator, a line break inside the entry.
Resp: kWh 350.2
